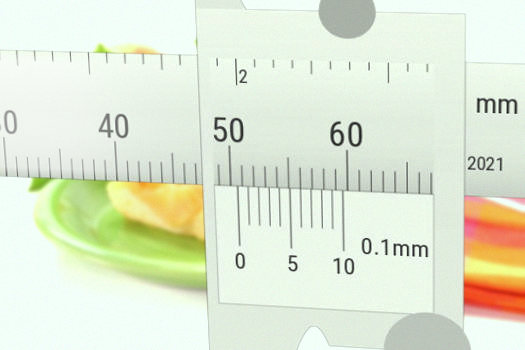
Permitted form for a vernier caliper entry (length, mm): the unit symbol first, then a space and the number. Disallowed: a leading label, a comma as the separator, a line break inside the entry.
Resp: mm 50.6
